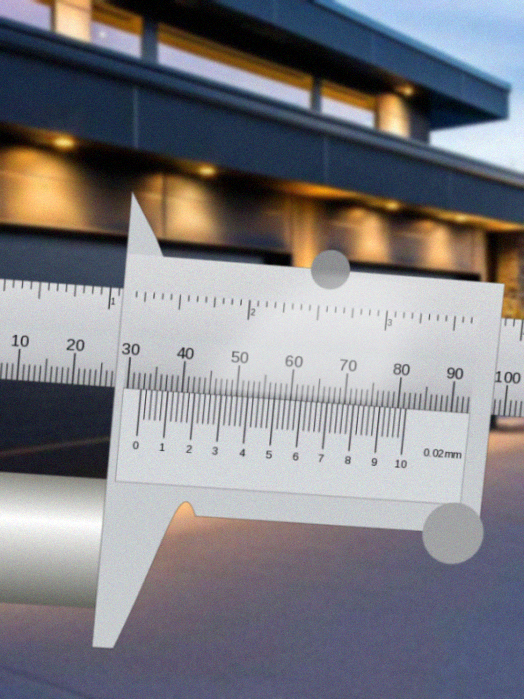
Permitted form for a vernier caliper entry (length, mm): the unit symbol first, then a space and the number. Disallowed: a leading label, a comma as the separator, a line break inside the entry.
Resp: mm 32.5
